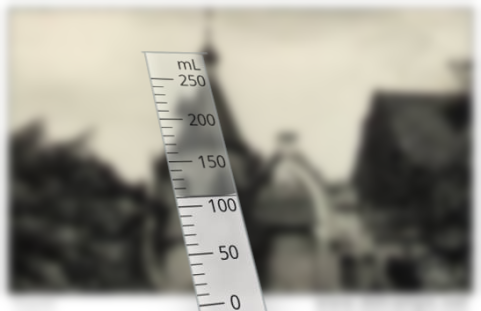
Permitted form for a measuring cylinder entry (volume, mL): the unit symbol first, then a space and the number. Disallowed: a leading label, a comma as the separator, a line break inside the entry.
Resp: mL 110
